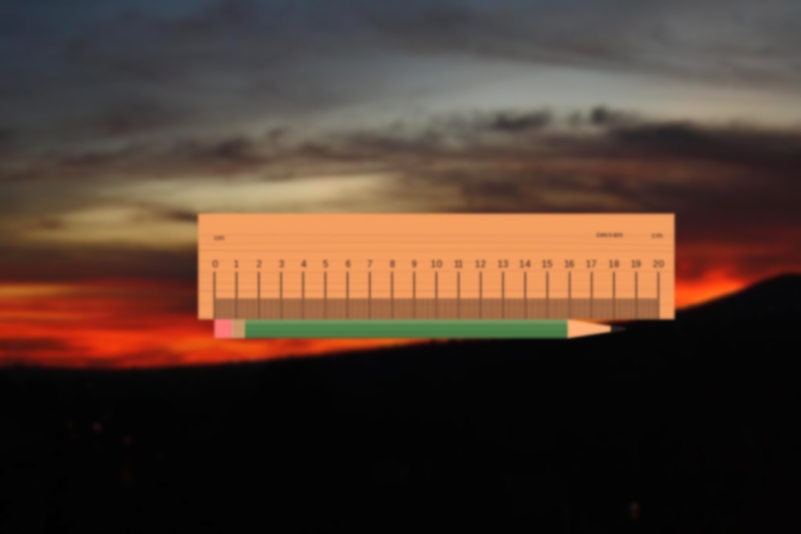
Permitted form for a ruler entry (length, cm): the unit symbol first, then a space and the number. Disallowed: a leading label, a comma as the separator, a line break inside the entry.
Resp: cm 18.5
